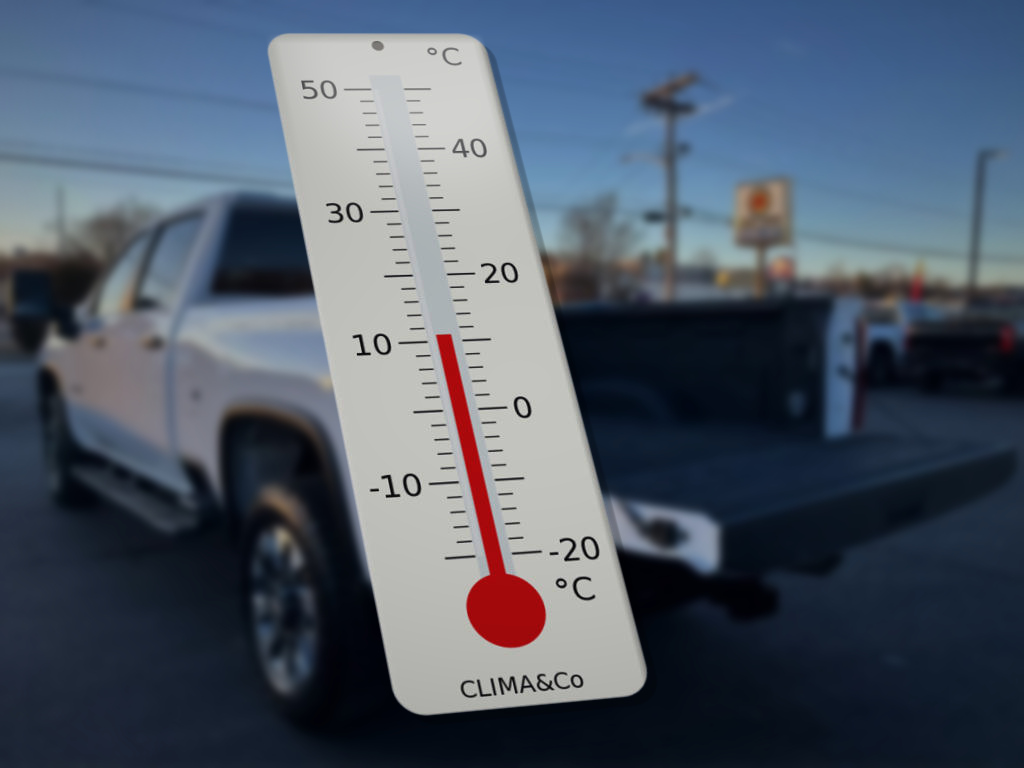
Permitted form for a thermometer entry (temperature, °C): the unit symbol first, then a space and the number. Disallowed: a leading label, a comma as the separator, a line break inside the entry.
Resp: °C 11
